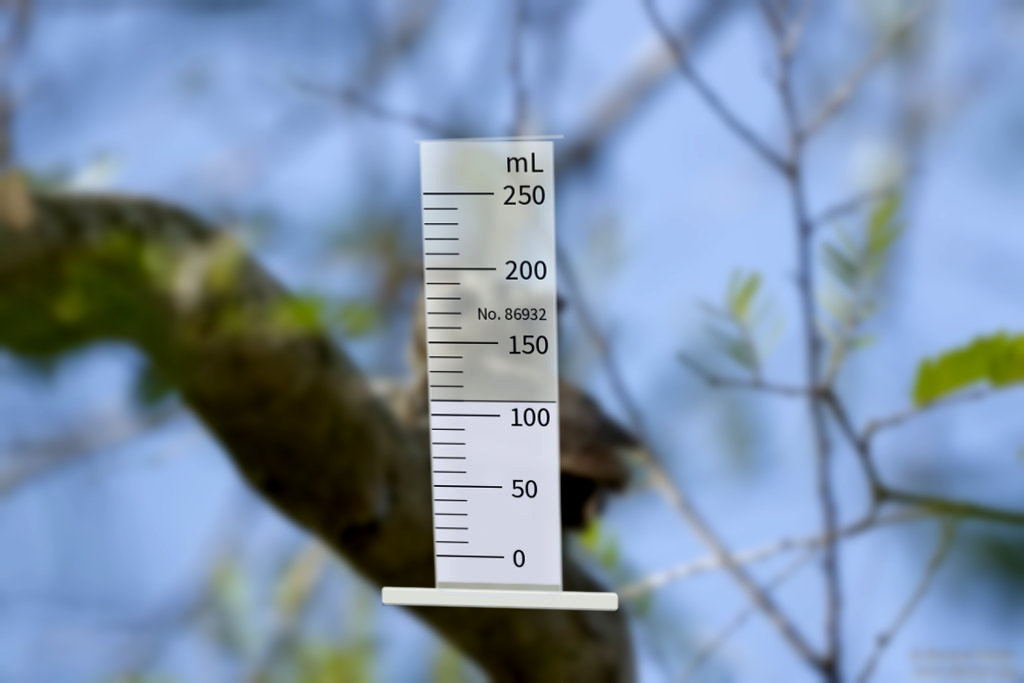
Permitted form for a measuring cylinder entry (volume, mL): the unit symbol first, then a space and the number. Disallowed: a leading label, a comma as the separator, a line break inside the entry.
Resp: mL 110
